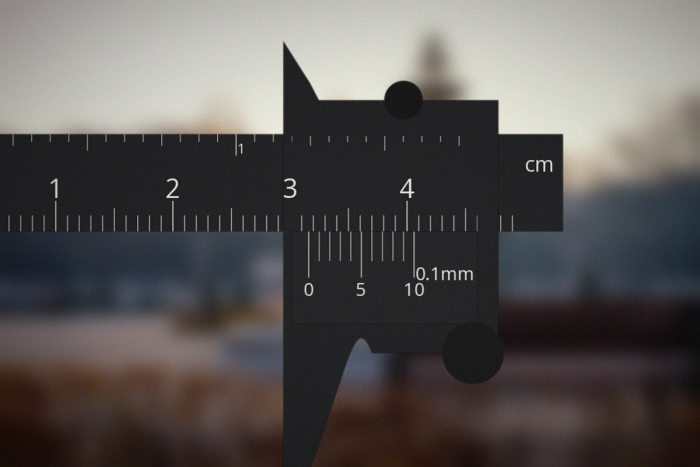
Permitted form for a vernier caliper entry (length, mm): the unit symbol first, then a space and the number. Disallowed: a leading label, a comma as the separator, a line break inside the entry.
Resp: mm 31.6
